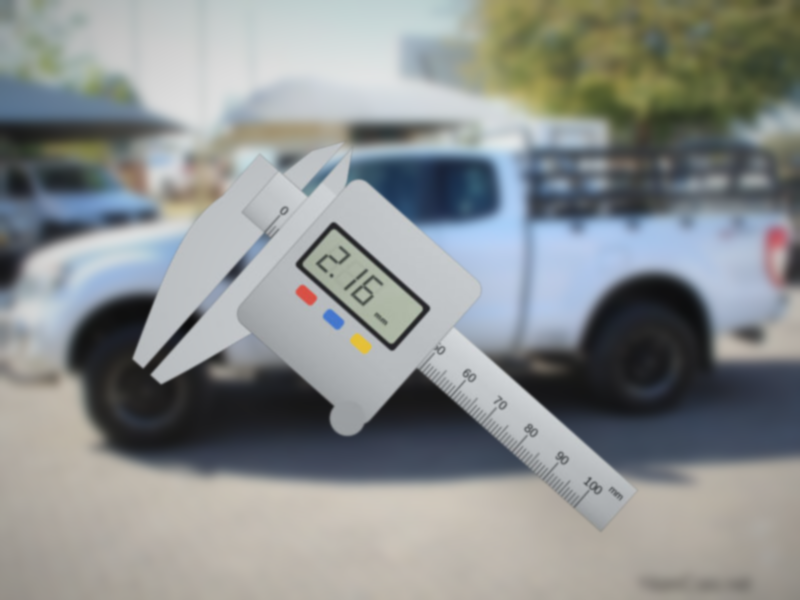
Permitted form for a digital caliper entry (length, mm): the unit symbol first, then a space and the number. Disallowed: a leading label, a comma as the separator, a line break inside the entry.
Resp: mm 2.16
